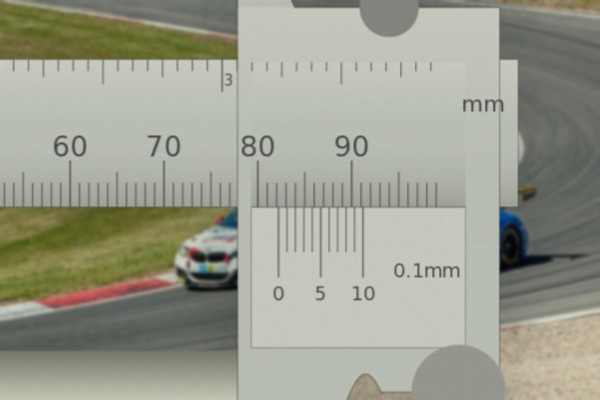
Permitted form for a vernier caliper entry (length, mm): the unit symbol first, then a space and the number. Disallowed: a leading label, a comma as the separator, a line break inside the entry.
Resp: mm 82.2
